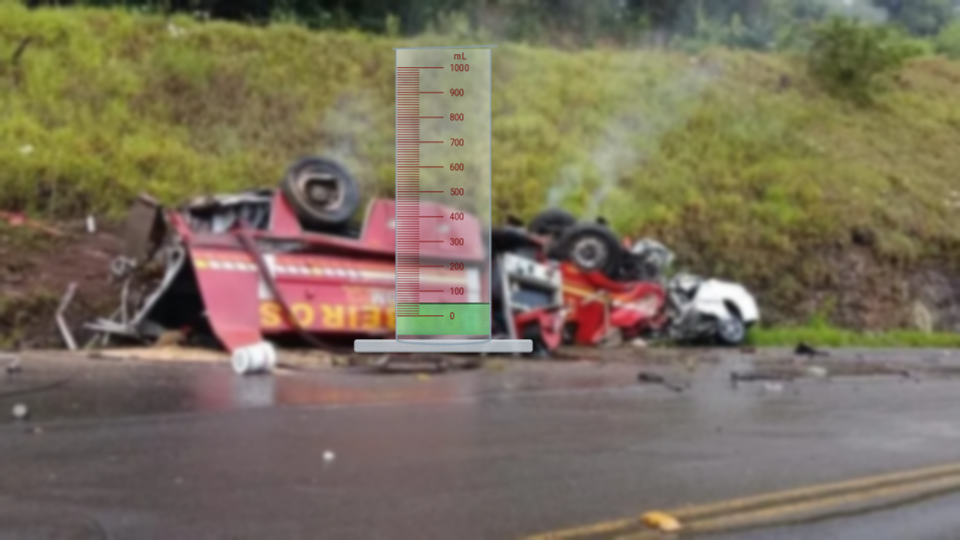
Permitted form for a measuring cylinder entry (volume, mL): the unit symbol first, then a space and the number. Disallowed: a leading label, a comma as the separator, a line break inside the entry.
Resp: mL 50
